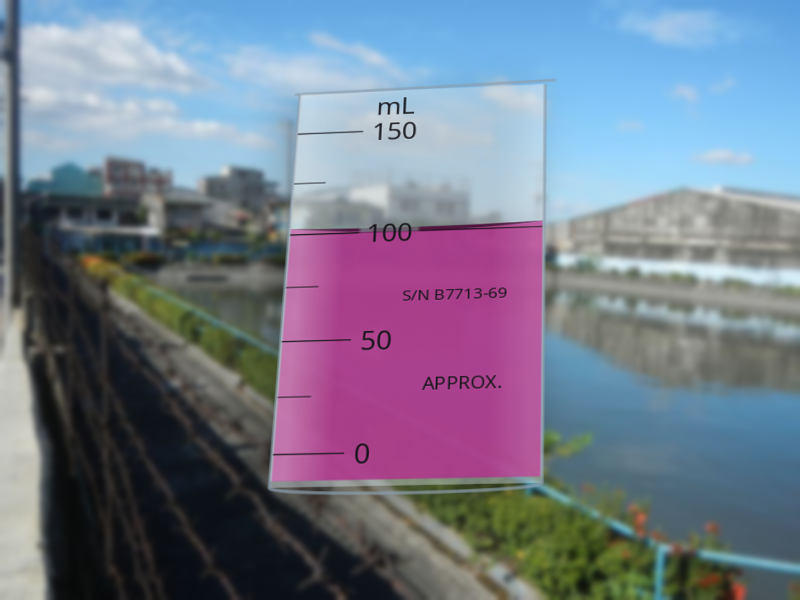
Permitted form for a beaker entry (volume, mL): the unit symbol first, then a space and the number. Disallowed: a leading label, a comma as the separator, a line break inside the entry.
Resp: mL 100
